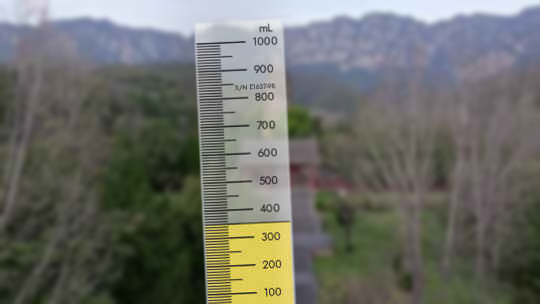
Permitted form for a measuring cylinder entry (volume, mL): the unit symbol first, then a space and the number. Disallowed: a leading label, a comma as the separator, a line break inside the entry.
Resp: mL 350
